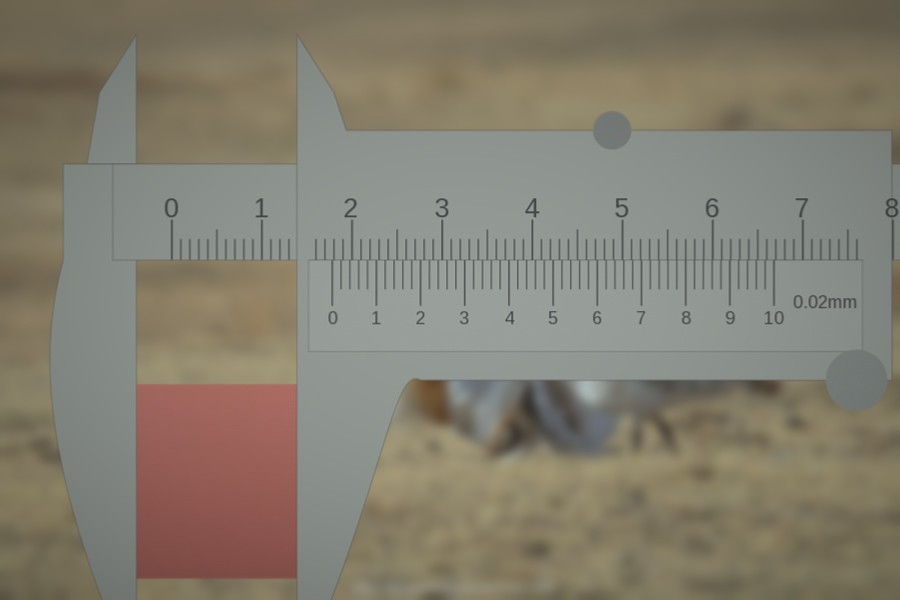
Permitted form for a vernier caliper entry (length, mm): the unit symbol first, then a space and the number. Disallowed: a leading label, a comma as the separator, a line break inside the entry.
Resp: mm 17.8
